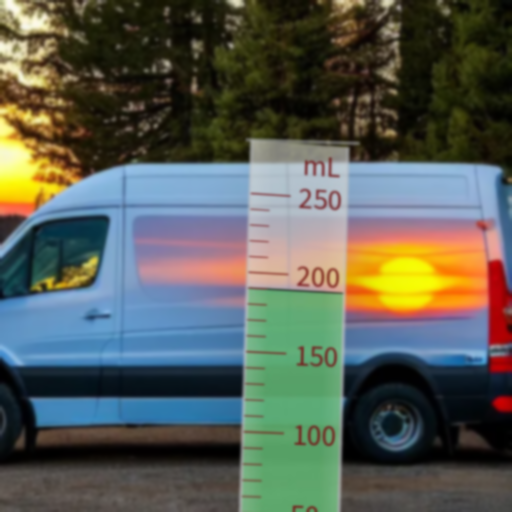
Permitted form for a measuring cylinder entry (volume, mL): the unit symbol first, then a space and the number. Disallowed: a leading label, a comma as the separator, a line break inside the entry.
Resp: mL 190
